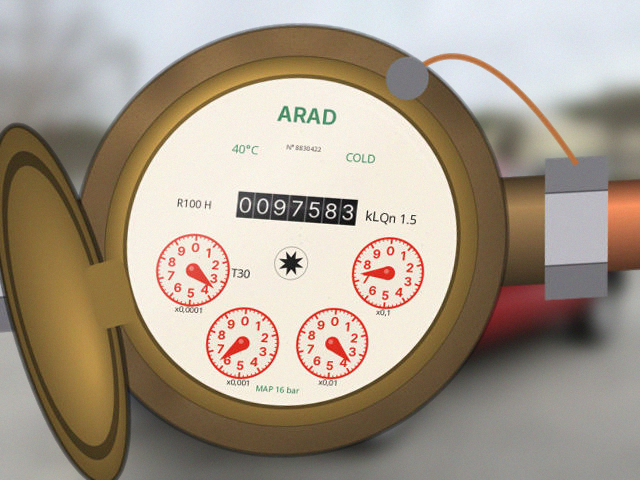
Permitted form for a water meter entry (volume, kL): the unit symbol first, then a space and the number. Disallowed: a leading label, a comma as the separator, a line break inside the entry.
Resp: kL 97583.7363
